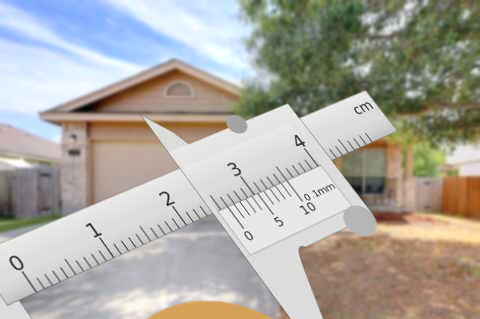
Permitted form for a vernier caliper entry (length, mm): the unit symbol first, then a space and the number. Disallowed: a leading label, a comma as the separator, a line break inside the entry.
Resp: mm 26.0
